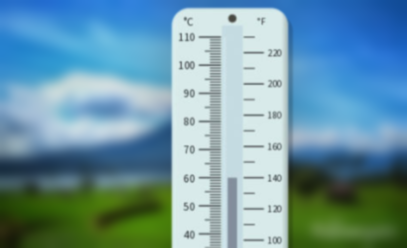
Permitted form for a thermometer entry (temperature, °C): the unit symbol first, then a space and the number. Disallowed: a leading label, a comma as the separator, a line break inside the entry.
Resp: °C 60
